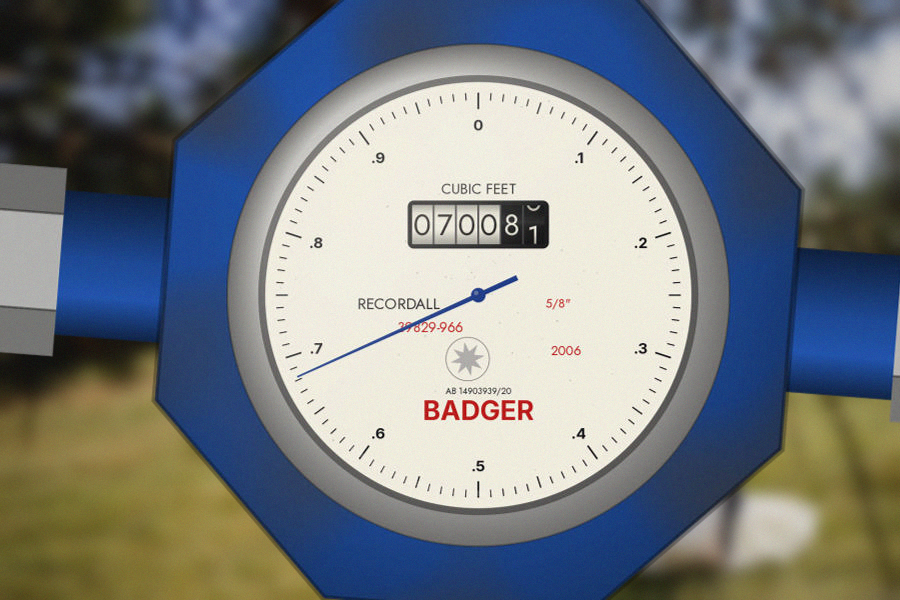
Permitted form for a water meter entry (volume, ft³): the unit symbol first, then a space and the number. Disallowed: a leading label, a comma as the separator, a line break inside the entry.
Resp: ft³ 70080.68
